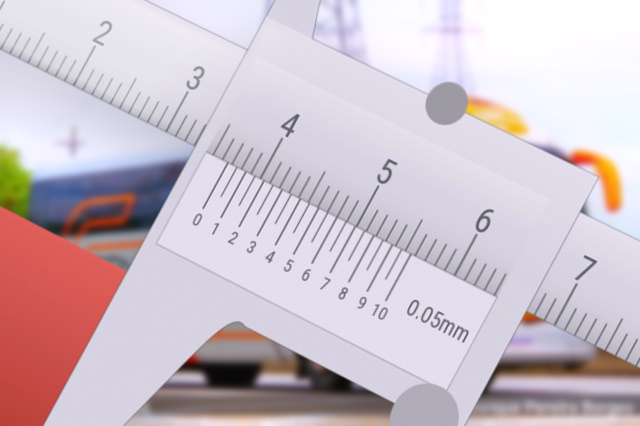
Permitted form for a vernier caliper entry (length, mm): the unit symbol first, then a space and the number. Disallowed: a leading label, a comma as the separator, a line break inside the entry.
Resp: mm 36.6
